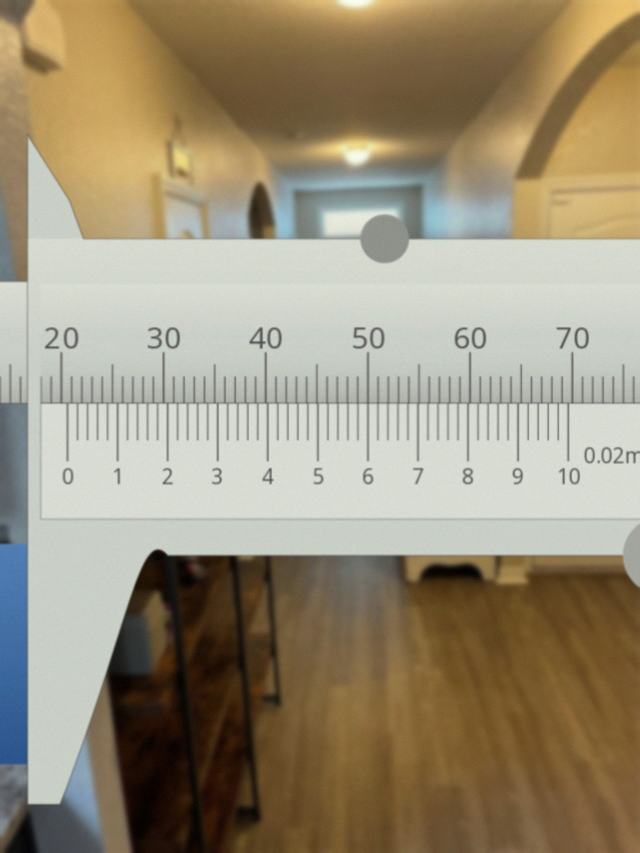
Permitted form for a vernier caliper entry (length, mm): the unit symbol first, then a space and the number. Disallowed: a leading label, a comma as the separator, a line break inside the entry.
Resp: mm 20.6
